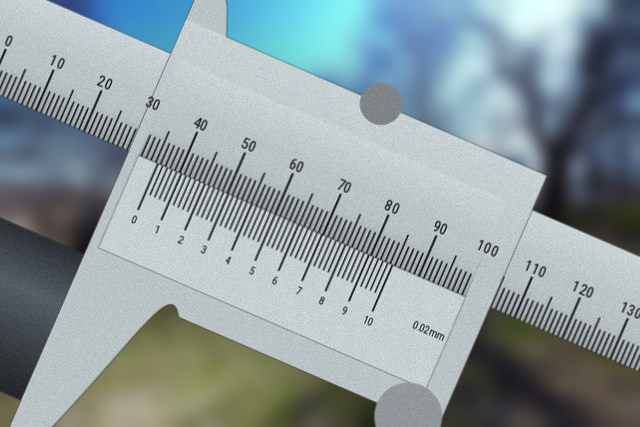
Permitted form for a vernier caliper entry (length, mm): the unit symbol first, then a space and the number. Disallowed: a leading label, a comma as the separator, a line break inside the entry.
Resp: mm 35.5
